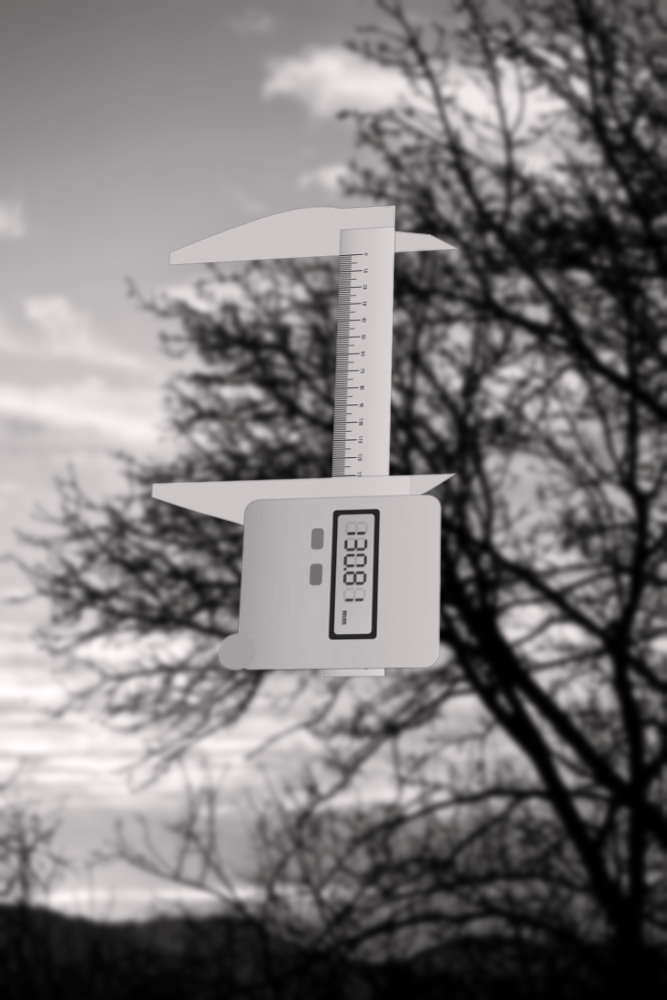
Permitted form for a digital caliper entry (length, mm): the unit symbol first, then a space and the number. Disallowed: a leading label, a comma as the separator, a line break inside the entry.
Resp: mm 130.81
